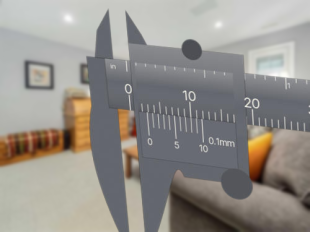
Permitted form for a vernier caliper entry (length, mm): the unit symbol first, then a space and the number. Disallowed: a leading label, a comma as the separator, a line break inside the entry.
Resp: mm 2.8
